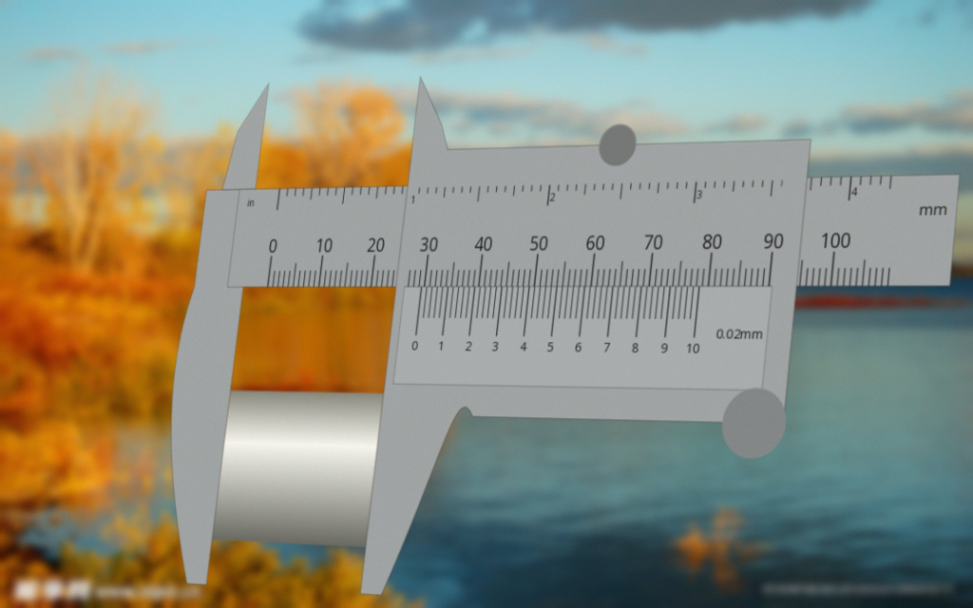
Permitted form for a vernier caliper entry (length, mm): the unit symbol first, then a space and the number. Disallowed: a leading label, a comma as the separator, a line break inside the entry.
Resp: mm 29.5
